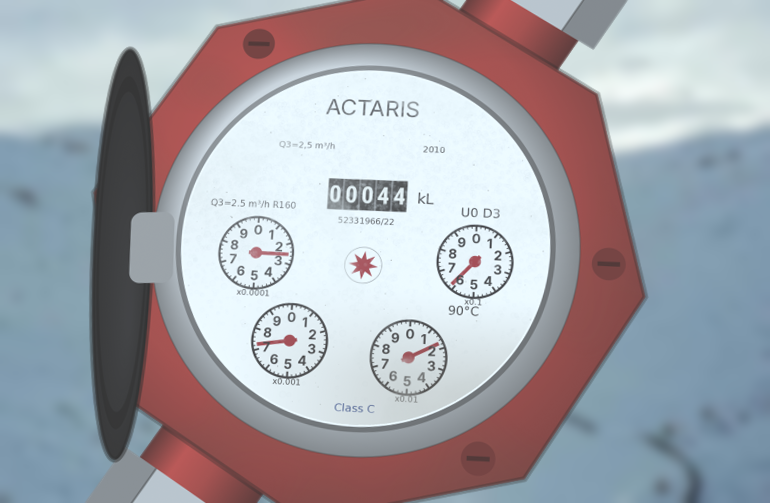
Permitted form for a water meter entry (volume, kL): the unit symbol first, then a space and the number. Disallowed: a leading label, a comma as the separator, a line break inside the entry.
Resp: kL 44.6172
